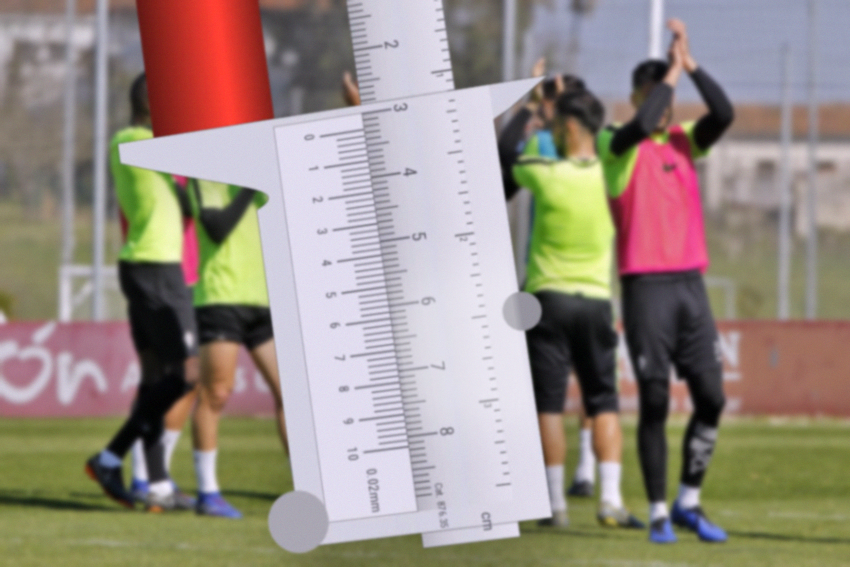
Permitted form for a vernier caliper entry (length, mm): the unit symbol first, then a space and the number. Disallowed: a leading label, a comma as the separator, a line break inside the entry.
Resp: mm 32.5
